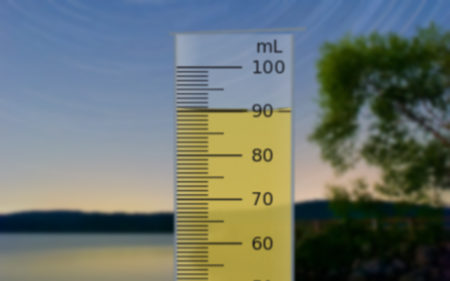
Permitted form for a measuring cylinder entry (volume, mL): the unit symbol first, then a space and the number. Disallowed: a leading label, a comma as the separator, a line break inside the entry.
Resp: mL 90
